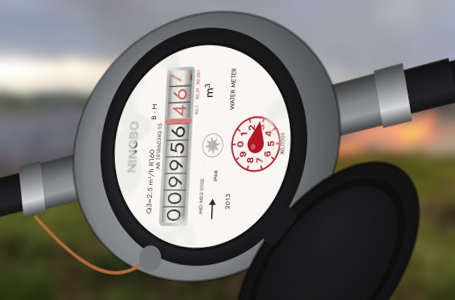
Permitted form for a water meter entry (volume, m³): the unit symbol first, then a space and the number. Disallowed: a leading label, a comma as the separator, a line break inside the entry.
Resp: m³ 9956.4672
